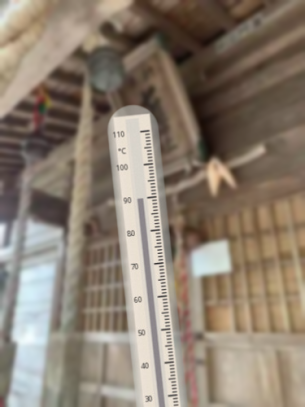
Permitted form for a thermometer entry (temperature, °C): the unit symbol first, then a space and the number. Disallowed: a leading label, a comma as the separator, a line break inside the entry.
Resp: °C 90
